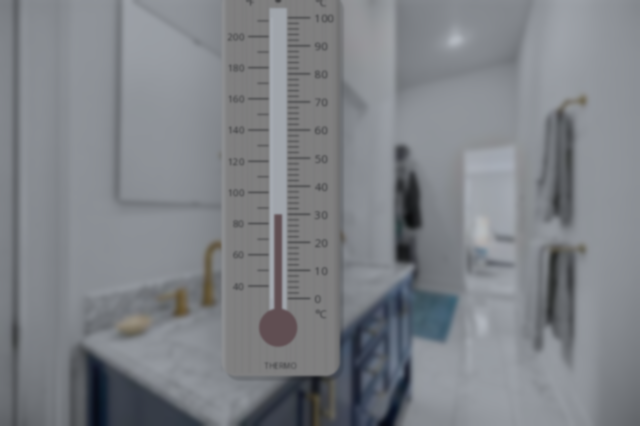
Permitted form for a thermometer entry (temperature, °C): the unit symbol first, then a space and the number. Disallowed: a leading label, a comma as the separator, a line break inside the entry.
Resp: °C 30
